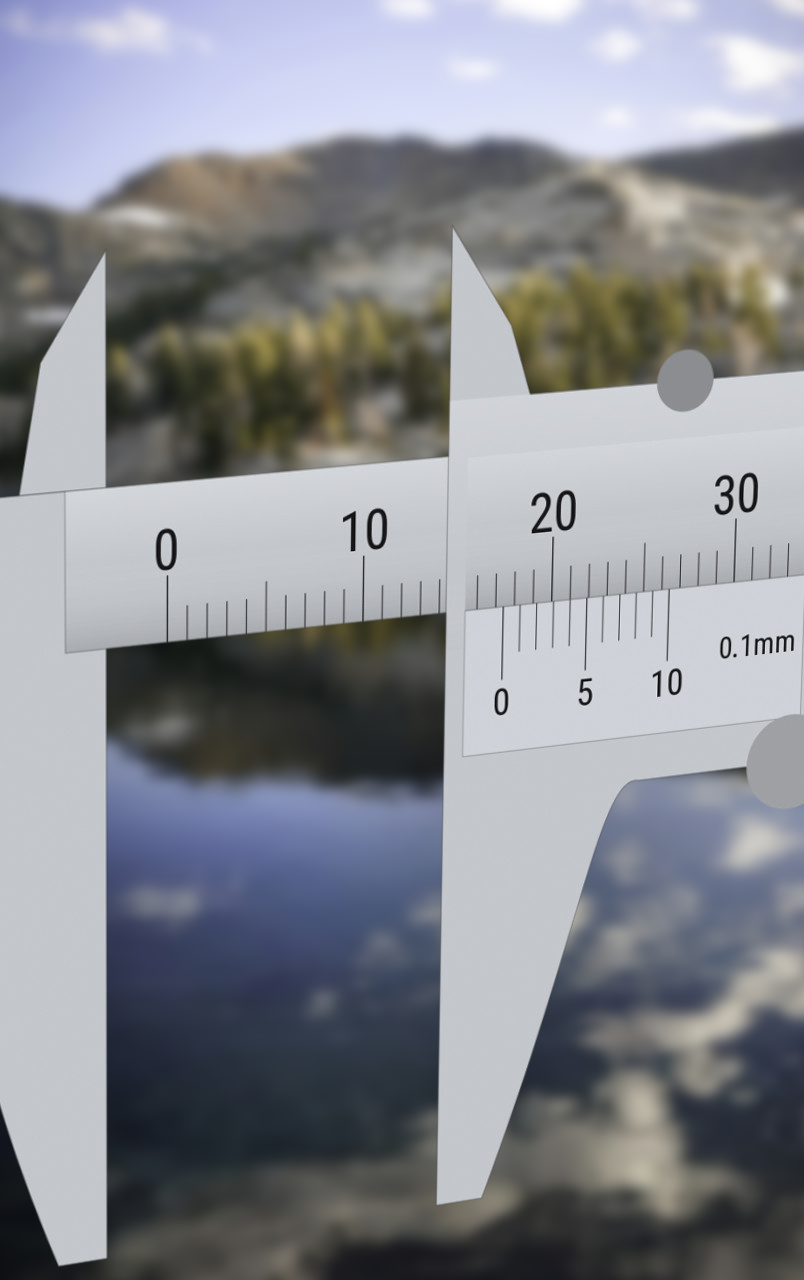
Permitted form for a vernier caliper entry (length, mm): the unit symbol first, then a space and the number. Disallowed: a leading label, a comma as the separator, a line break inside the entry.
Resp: mm 17.4
